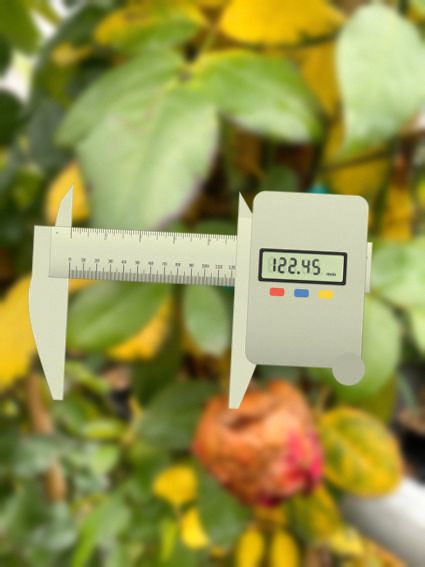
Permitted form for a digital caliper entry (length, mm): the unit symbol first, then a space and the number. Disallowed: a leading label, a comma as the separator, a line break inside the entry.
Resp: mm 122.45
